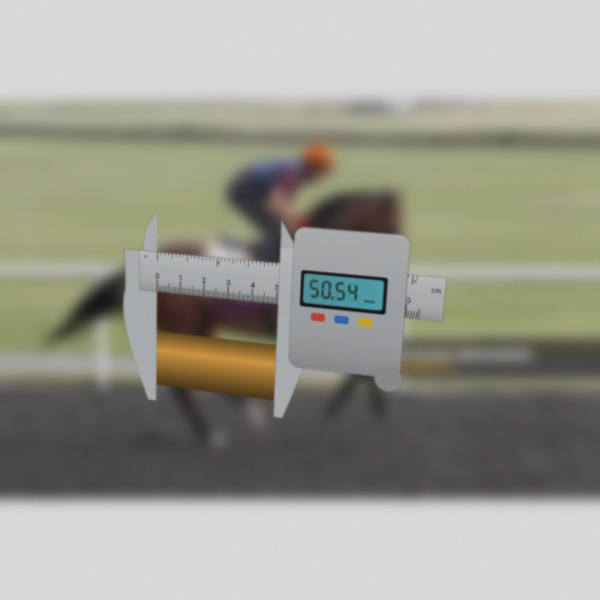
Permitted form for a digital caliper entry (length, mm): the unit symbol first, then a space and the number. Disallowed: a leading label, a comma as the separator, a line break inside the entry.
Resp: mm 50.54
